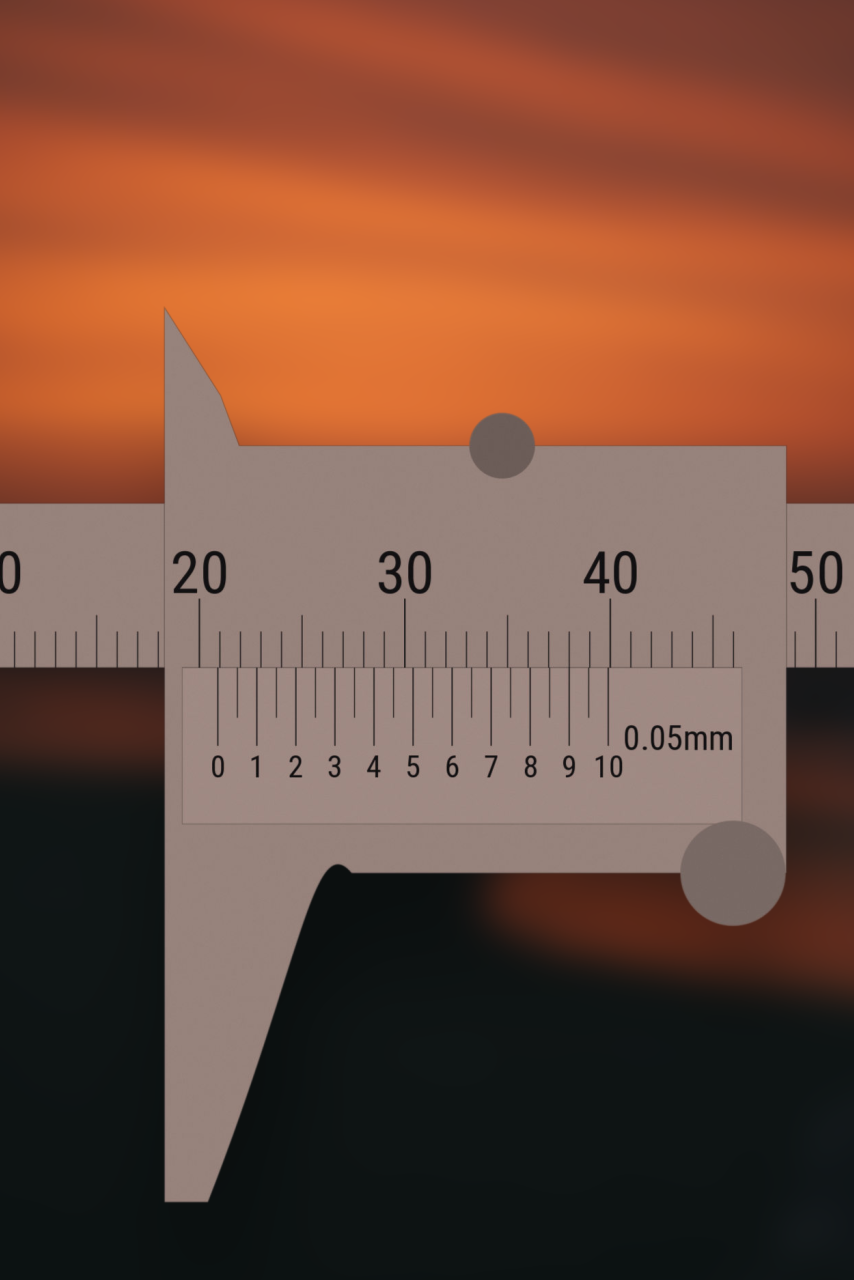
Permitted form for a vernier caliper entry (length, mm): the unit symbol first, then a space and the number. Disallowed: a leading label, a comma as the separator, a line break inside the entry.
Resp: mm 20.9
